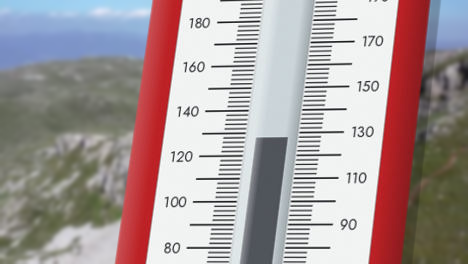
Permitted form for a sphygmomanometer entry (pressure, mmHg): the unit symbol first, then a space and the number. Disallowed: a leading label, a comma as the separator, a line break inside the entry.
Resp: mmHg 128
